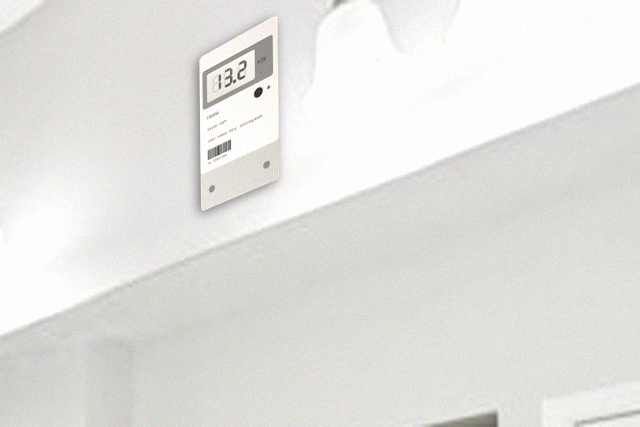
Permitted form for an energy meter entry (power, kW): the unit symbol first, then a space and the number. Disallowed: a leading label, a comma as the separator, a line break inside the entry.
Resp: kW 13.2
